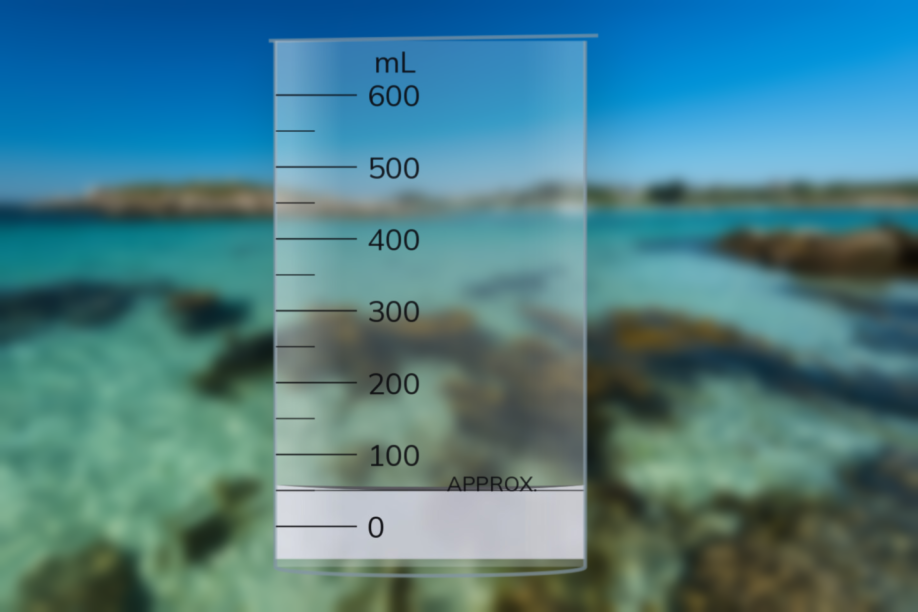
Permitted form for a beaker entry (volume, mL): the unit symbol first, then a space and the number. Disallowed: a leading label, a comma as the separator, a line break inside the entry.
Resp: mL 50
